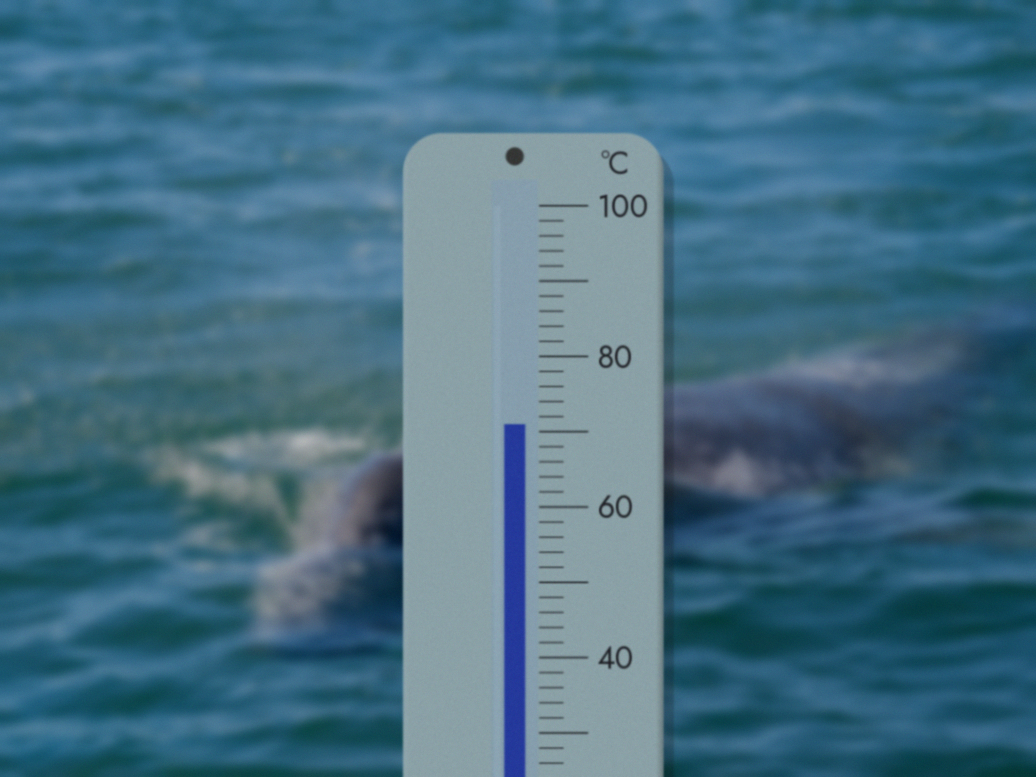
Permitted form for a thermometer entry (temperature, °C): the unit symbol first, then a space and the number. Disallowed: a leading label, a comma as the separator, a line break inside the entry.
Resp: °C 71
